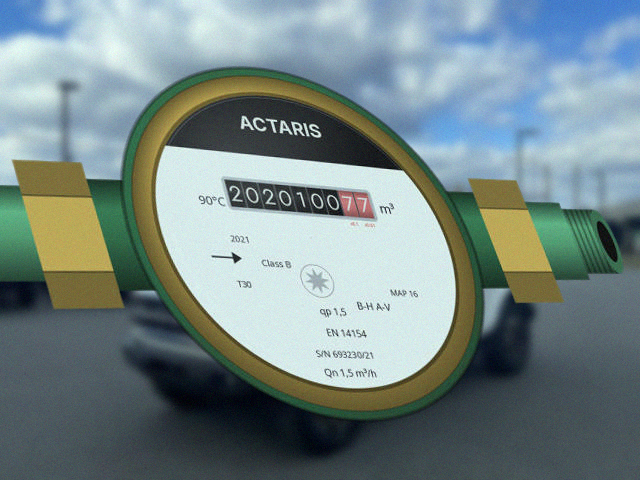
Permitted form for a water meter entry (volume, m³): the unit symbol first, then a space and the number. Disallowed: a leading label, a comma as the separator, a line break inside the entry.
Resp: m³ 2020100.77
